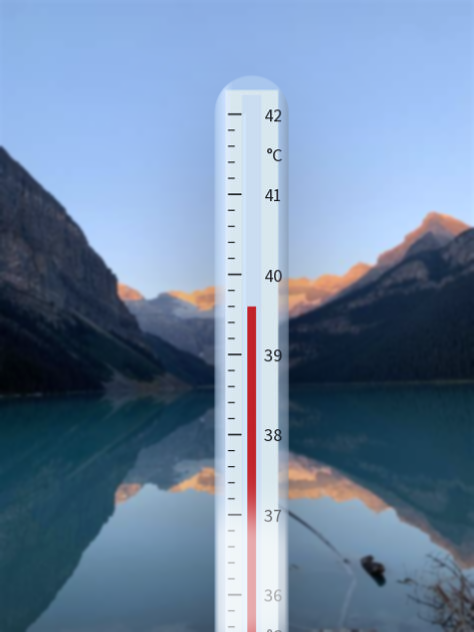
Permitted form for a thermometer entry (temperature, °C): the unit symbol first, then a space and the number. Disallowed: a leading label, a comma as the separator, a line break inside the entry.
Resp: °C 39.6
